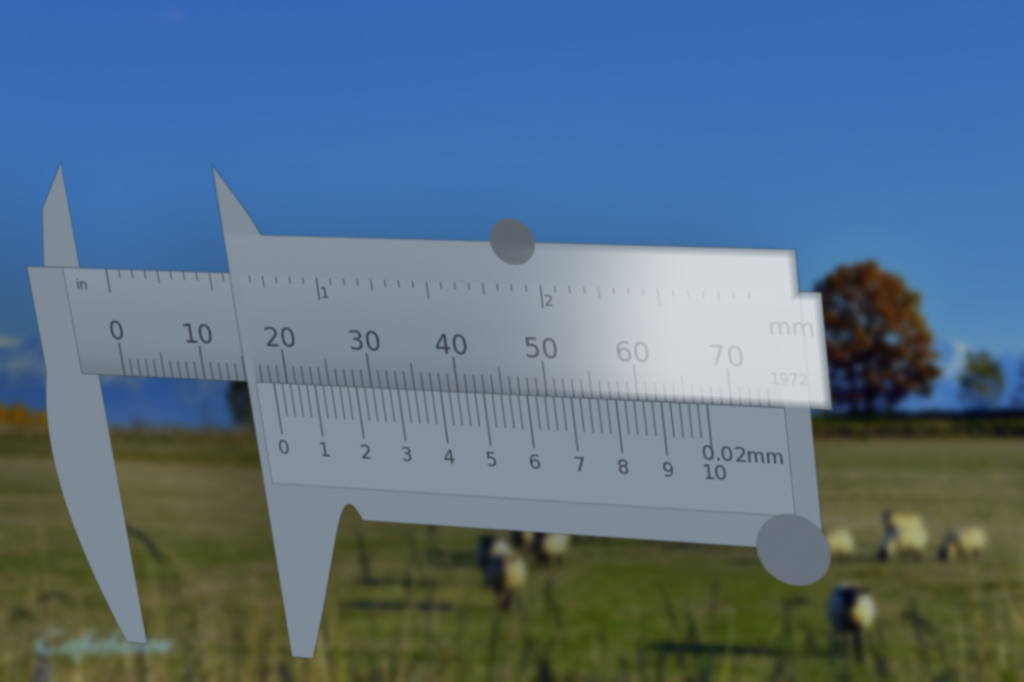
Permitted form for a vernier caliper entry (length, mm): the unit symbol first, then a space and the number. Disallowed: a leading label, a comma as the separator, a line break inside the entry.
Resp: mm 18.4
